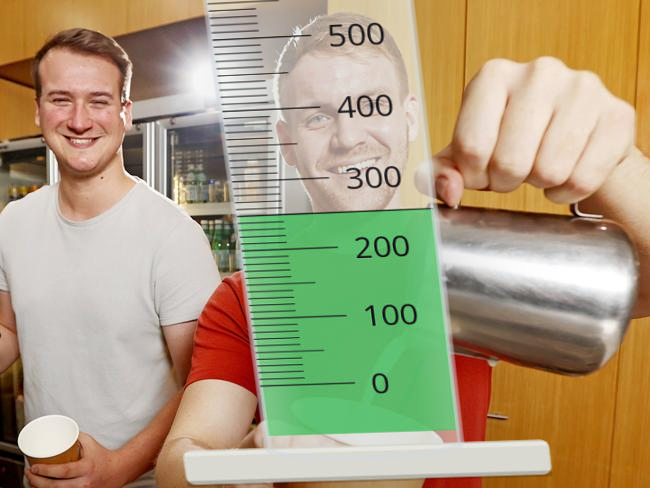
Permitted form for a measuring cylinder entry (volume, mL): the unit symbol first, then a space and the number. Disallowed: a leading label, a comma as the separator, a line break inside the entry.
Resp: mL 250
